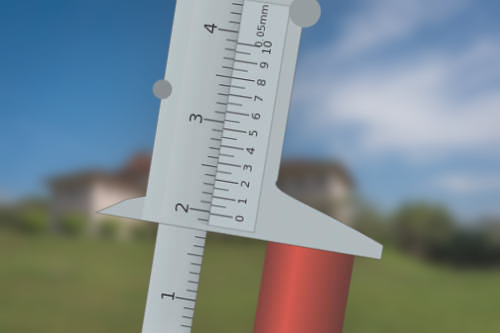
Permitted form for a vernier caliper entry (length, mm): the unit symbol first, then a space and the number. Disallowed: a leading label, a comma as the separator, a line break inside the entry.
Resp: mm 19.8
